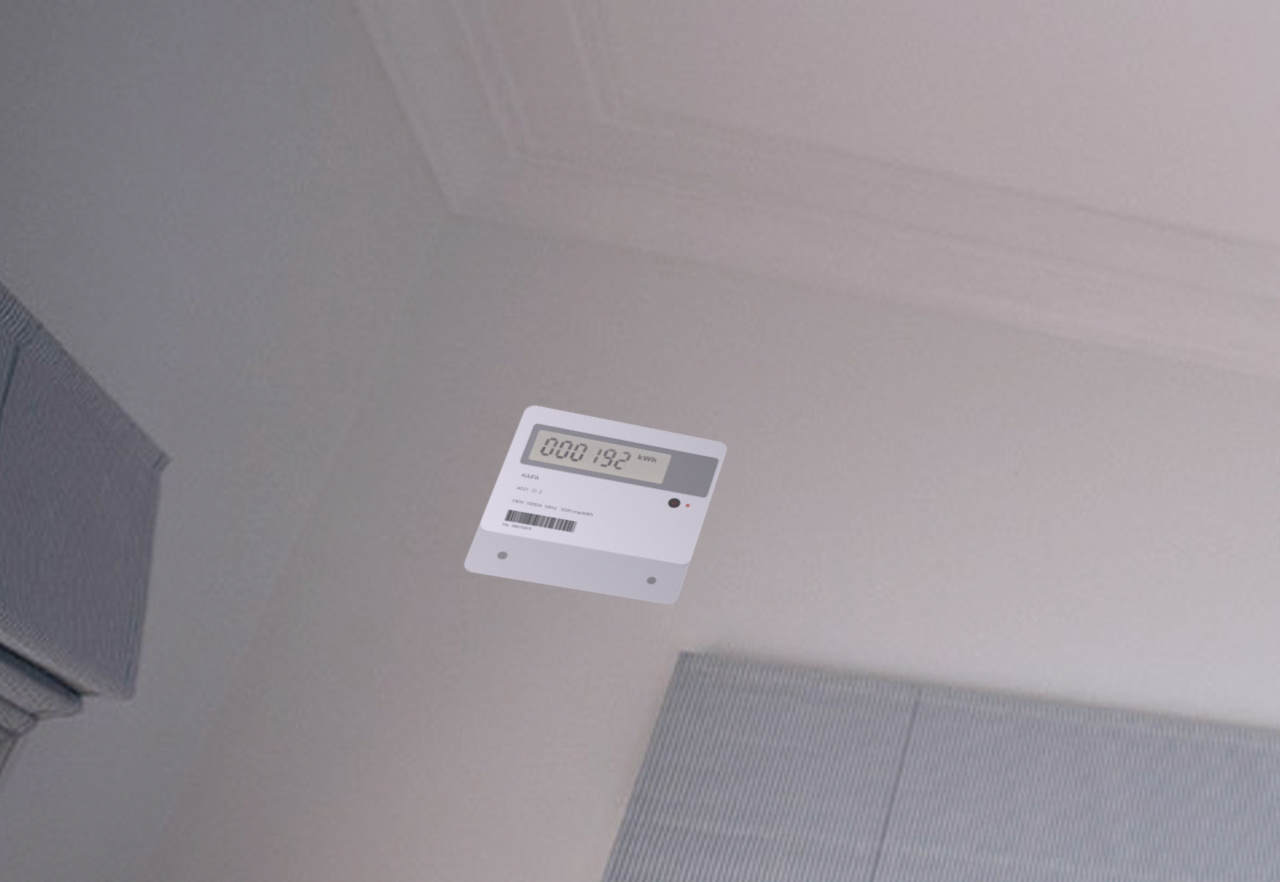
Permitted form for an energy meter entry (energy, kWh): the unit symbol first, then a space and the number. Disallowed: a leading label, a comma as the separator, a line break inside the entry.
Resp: kWh 192
